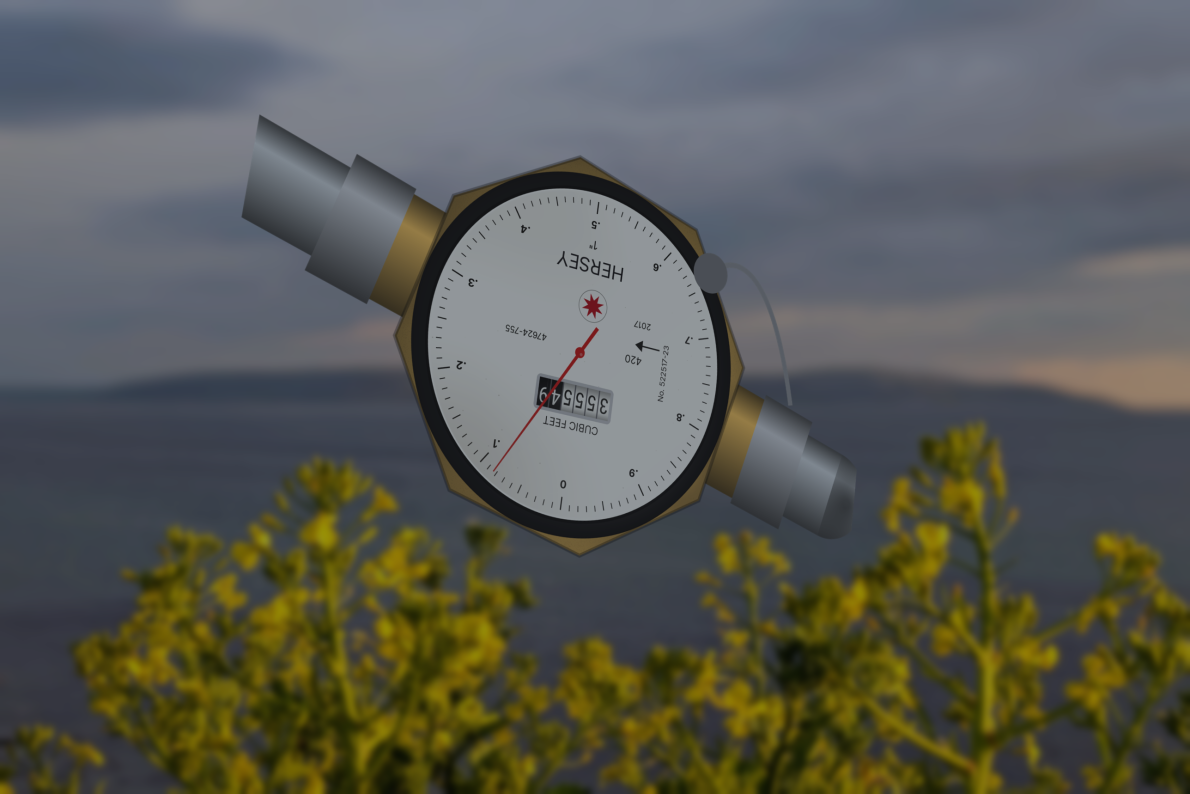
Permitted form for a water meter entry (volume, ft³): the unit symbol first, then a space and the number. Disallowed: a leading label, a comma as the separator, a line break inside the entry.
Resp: ft³ 355549.08
